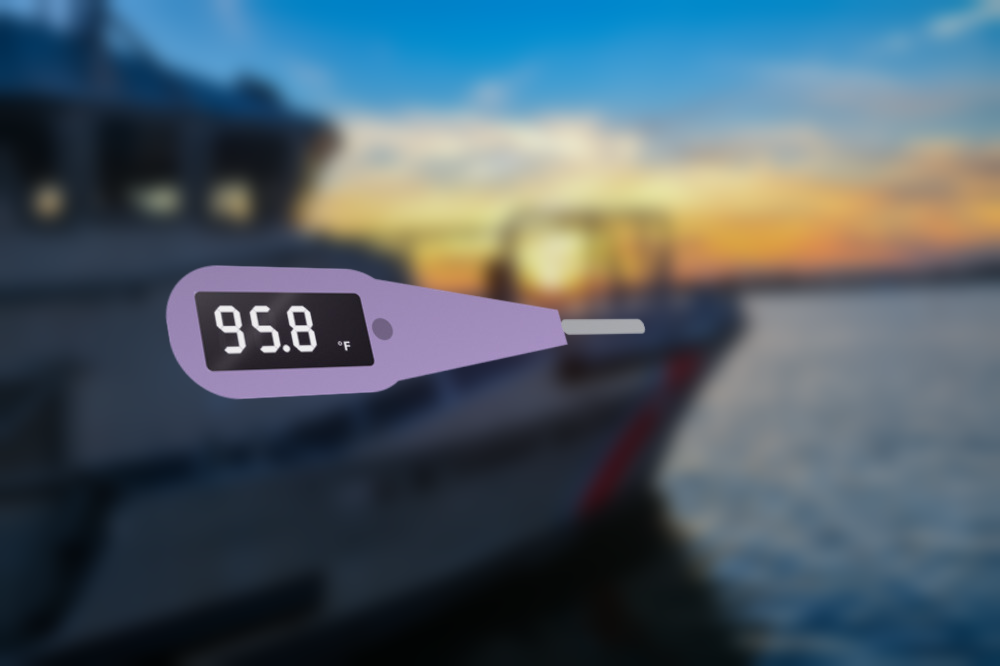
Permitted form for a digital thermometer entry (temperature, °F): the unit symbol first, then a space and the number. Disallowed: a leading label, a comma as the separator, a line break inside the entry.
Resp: °F 95.8
